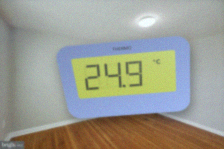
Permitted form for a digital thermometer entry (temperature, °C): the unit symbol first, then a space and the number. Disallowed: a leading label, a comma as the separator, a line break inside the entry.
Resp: °C 24.9
